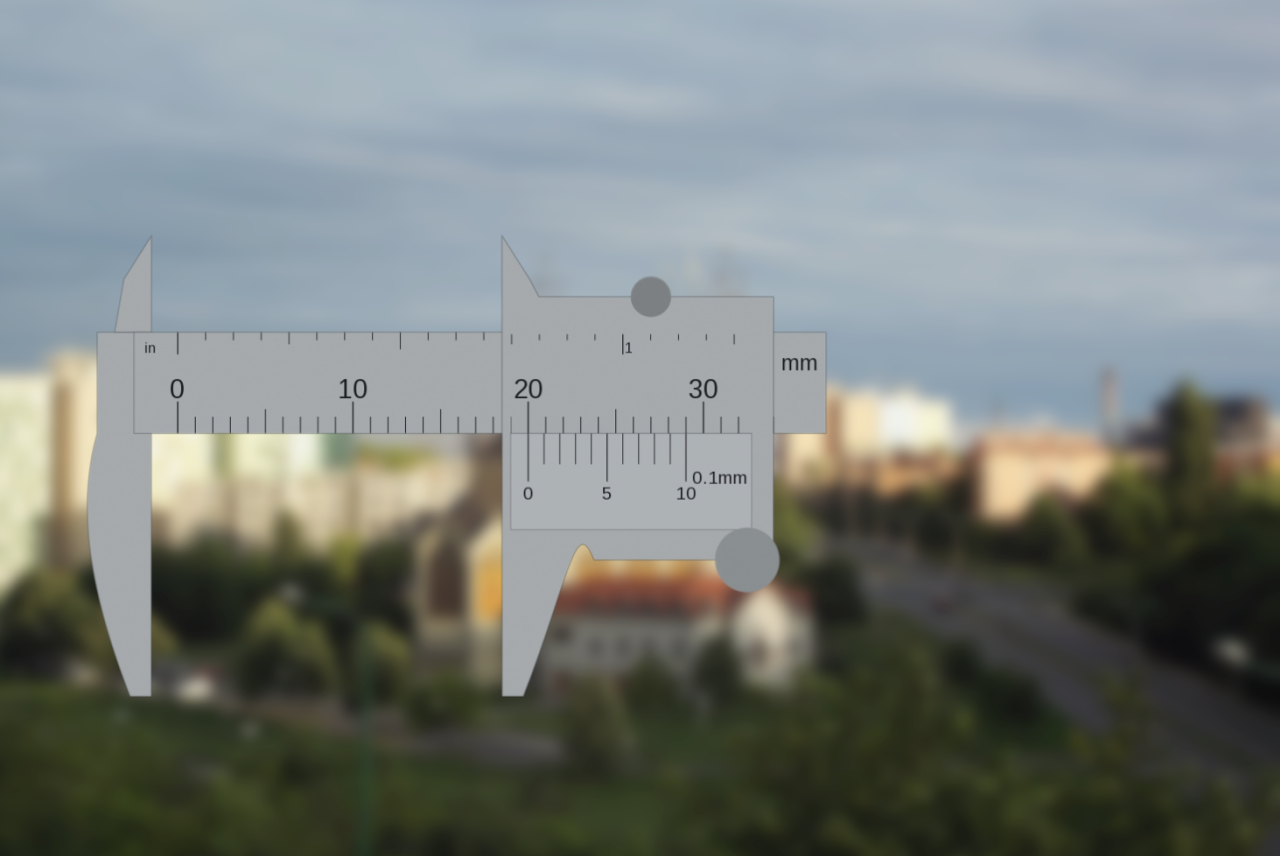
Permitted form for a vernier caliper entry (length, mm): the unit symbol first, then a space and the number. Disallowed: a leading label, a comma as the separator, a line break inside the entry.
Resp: mm 20.0
